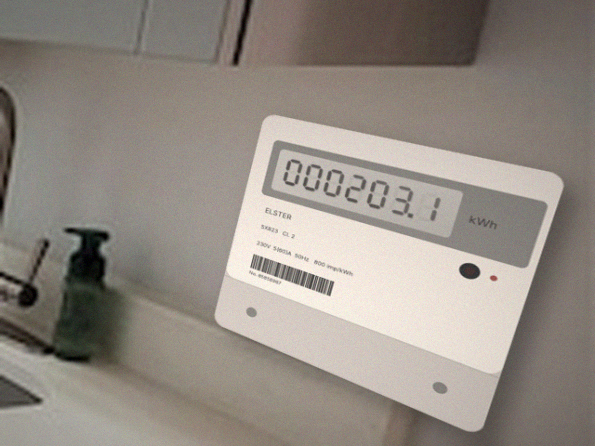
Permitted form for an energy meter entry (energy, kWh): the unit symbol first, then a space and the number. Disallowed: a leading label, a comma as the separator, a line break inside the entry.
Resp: kWh 203.1
